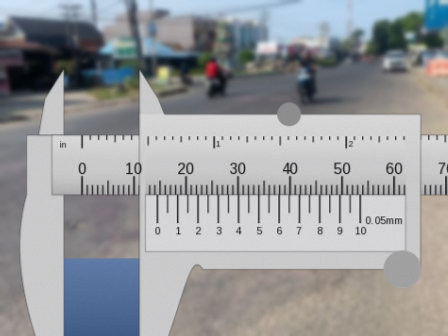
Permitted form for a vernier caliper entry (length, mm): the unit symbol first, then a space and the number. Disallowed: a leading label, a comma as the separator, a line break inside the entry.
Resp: mm 14.5
